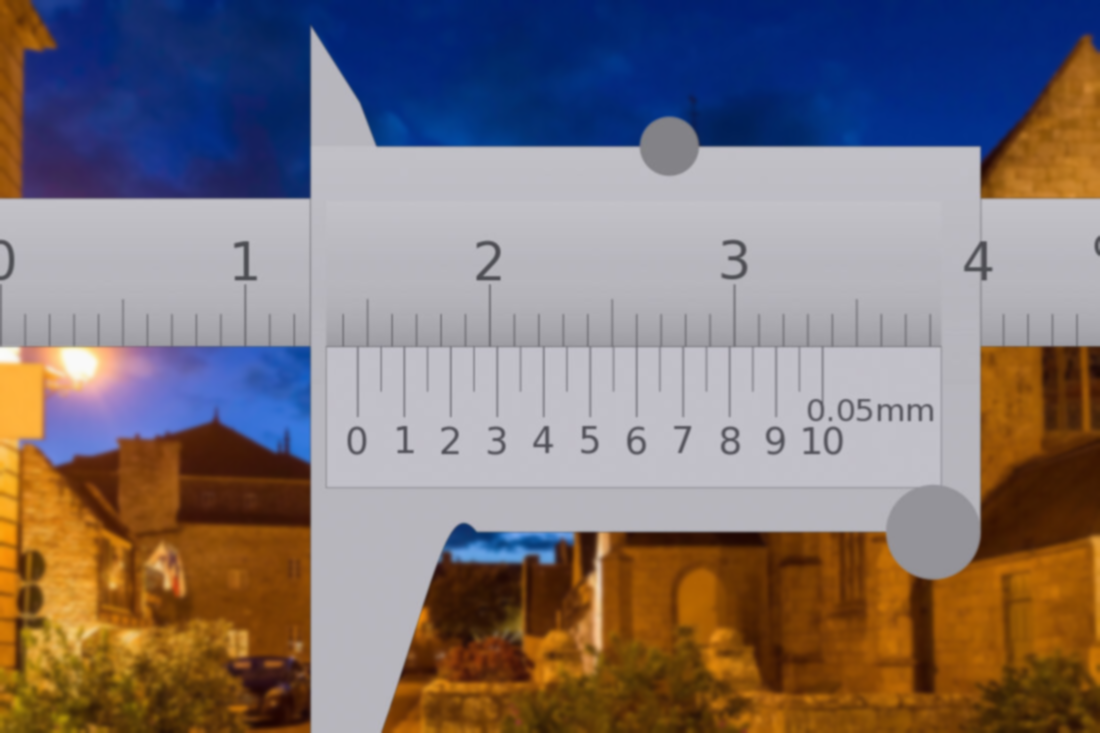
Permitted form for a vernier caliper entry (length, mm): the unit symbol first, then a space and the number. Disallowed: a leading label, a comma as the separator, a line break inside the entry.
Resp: mm 14.6
